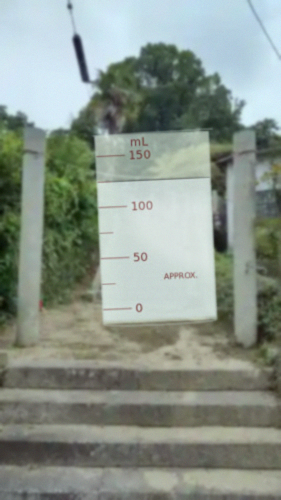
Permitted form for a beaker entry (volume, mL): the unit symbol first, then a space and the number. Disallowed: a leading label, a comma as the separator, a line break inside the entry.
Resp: mL 125
